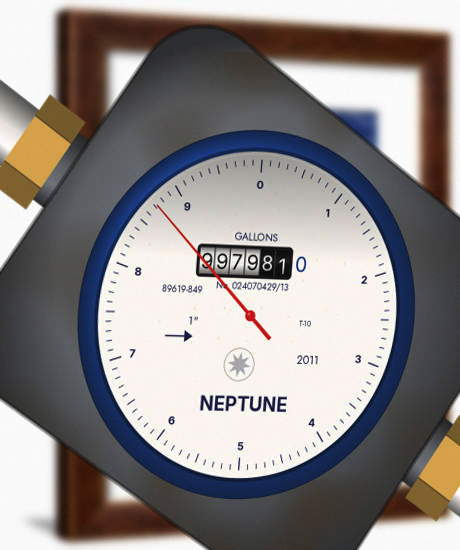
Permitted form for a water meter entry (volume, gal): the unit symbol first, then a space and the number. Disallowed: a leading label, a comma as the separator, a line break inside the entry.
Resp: gal 9979808.7
